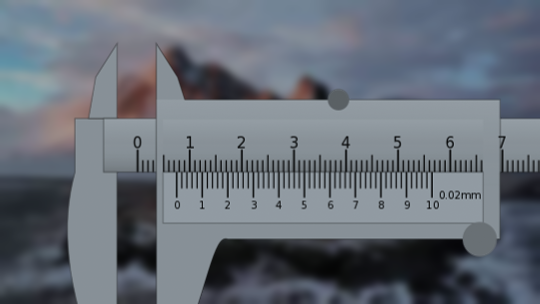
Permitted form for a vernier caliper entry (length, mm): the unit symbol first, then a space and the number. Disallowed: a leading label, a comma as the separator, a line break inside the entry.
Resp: mm 7.5
